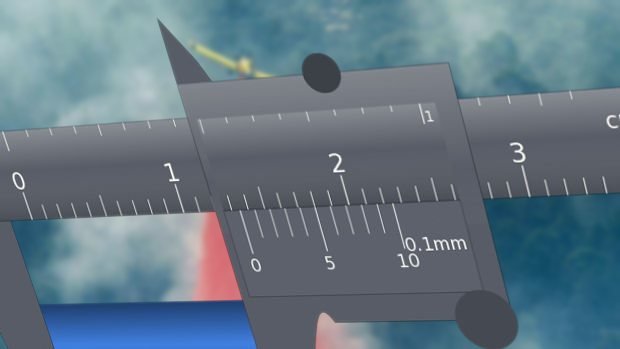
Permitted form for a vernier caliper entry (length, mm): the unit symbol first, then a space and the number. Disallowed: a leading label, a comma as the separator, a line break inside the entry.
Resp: mm 13.5
